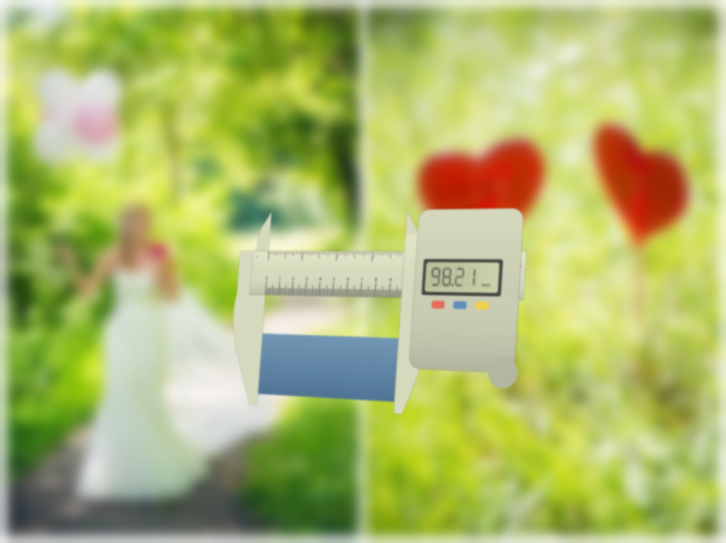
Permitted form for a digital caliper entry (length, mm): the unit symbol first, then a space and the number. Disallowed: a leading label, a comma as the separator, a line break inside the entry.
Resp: mm 98.21
